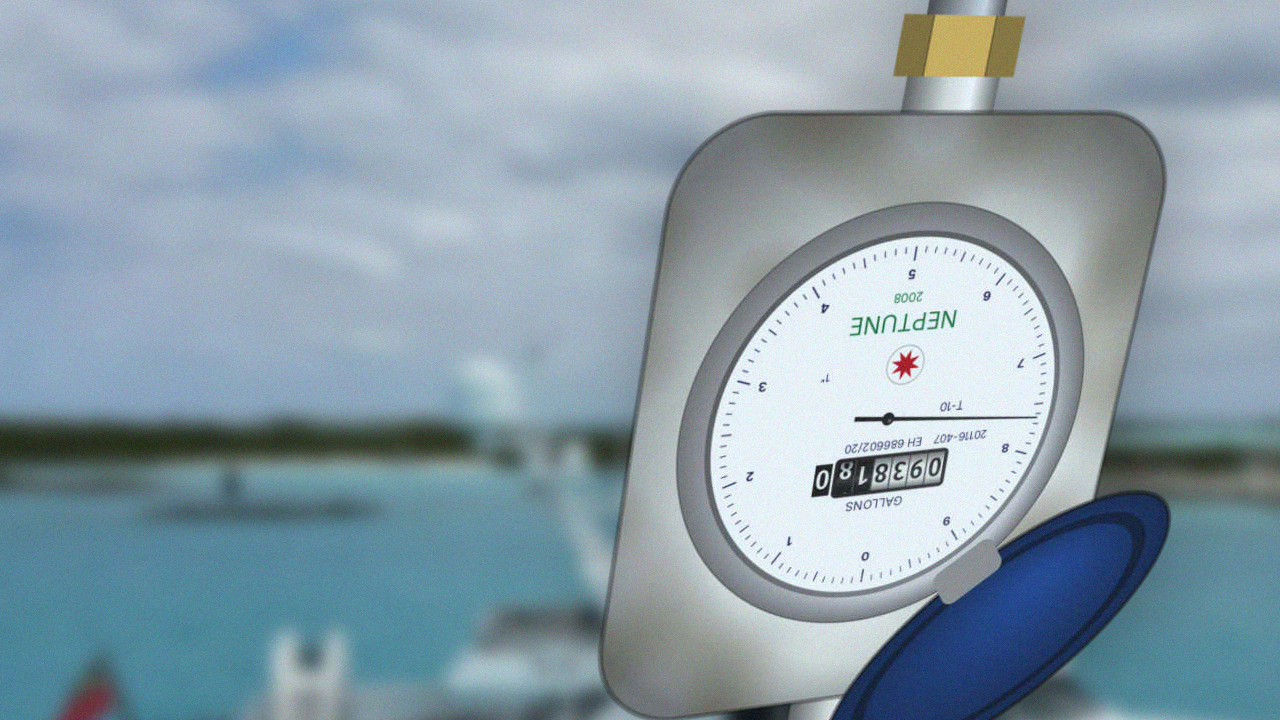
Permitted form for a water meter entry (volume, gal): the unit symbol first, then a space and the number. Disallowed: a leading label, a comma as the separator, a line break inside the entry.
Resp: gal 938177.6
